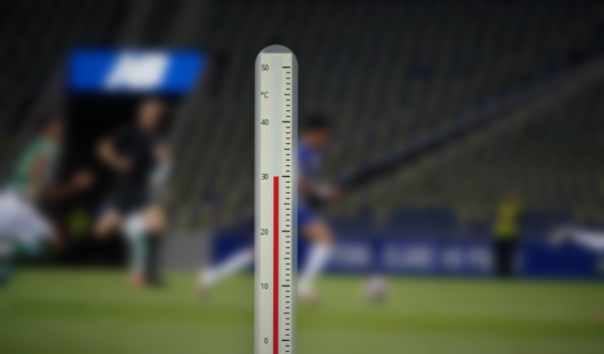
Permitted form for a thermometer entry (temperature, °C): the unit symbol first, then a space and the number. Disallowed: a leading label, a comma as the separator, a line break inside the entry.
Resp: °C 30
